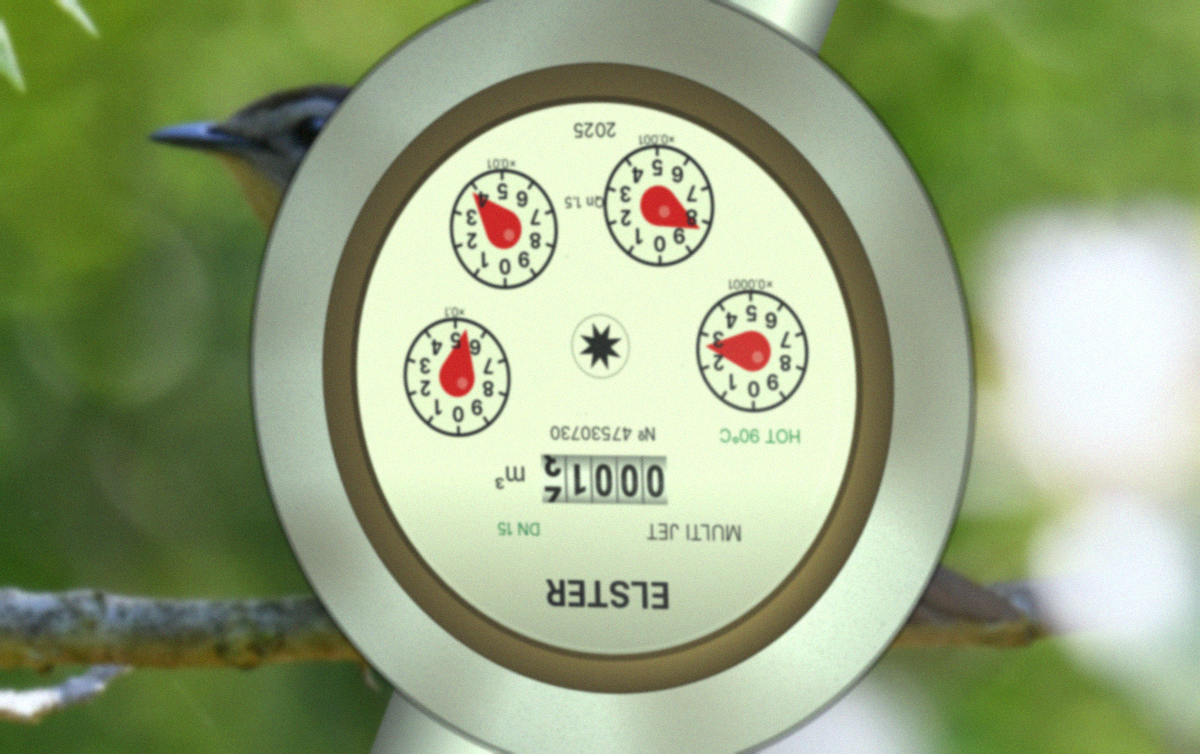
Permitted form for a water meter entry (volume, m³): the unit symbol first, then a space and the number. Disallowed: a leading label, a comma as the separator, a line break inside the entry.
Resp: m³ 12.5382
